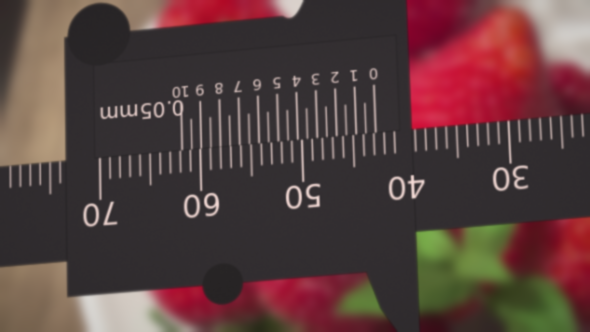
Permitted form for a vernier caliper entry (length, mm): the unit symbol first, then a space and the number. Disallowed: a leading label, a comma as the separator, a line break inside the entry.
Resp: mm 42.8
